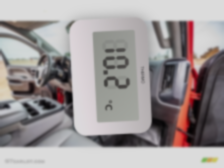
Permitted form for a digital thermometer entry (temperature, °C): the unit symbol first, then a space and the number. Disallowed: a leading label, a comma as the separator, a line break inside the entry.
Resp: °C 10.2
